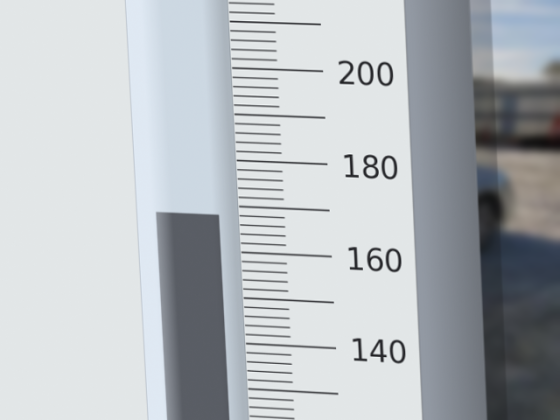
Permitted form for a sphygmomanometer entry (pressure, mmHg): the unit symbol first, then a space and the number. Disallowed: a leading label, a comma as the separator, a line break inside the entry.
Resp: mmHg 168
